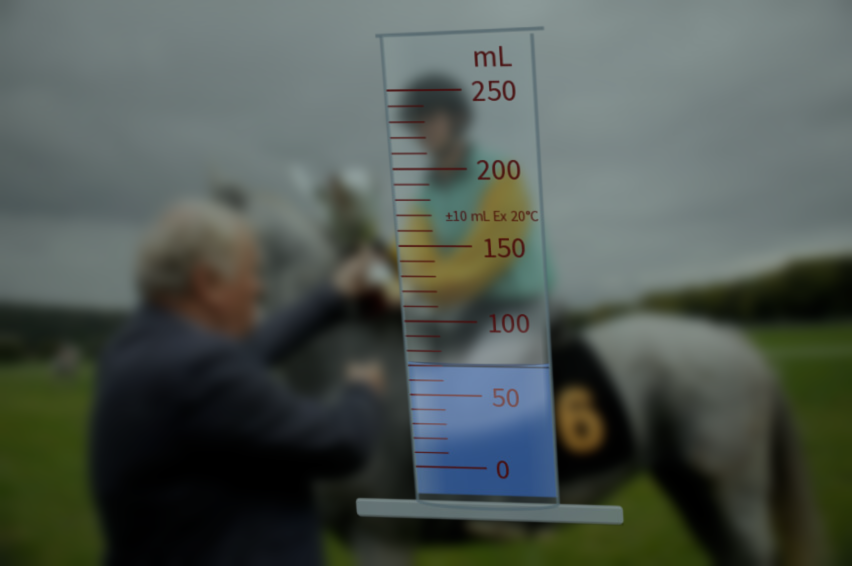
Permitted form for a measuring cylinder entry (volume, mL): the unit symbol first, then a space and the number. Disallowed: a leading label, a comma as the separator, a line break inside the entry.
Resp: mL 70
